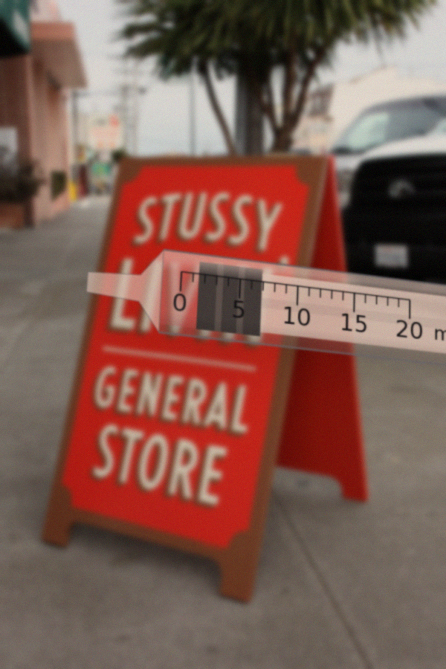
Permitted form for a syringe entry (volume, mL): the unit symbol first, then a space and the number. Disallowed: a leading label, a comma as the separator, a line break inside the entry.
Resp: mL 1.5
